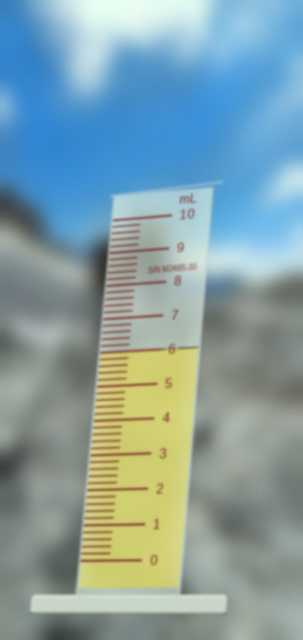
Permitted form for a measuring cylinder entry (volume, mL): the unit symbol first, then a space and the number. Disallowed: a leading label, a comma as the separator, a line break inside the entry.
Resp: mL 6
